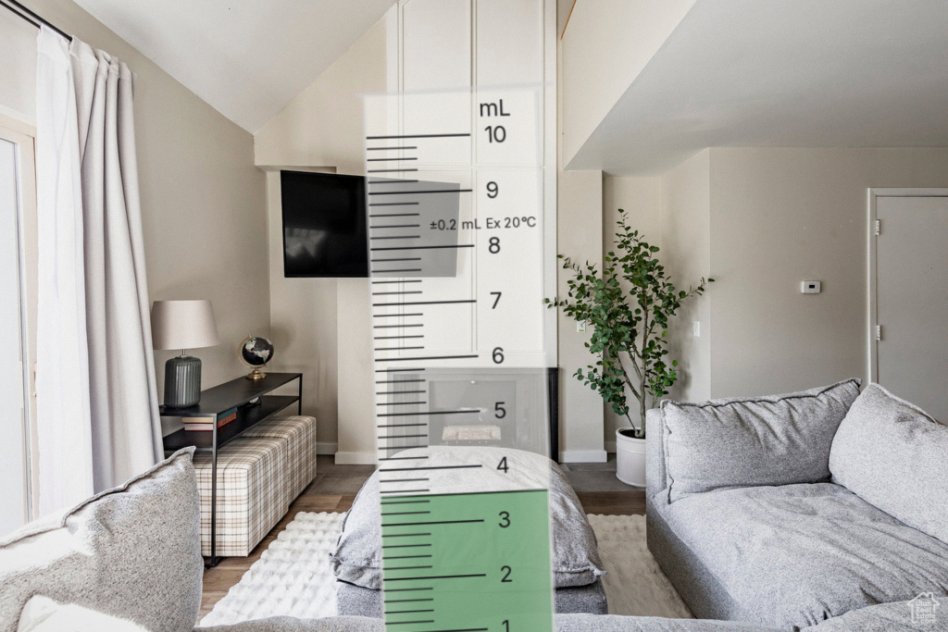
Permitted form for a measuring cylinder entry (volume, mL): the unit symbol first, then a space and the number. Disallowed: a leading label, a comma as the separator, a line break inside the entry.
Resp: mL 3.5
